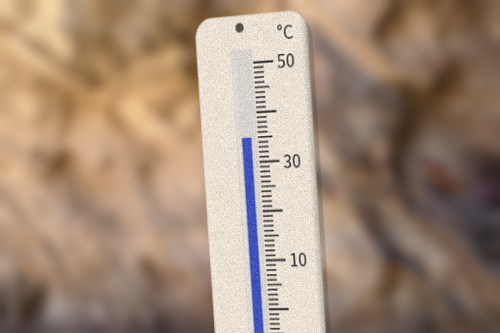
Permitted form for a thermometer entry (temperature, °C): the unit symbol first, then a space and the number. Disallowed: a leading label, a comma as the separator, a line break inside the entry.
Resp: °C 35
